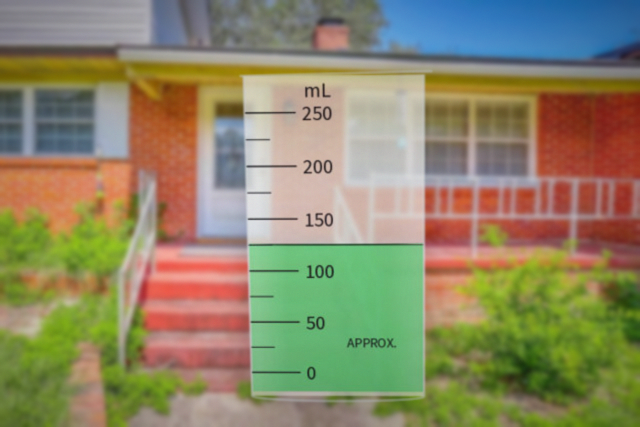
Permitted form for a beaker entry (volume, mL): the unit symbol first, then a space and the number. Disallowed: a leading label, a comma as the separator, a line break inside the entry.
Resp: mL 125
